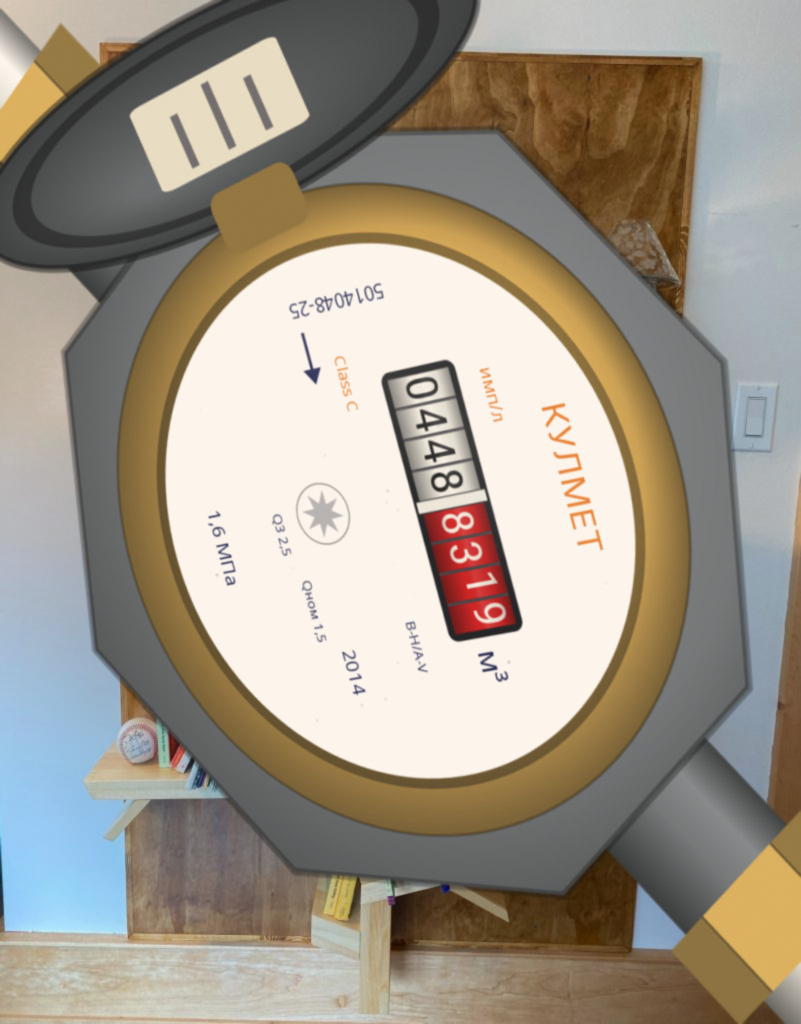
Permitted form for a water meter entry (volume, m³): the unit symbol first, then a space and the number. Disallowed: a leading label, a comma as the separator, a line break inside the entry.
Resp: m³ 448.8319
